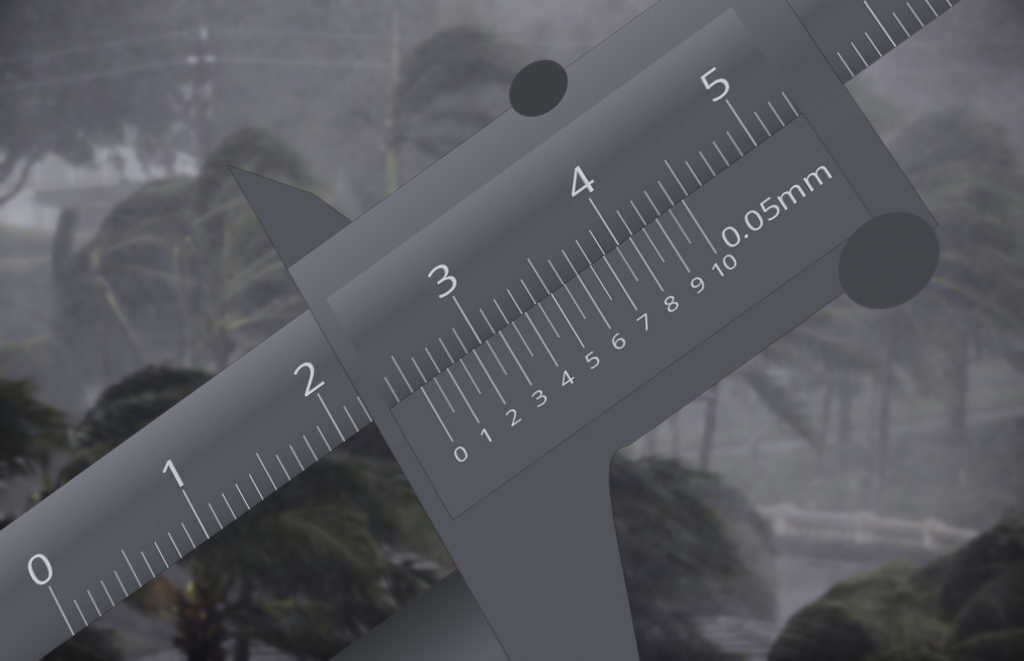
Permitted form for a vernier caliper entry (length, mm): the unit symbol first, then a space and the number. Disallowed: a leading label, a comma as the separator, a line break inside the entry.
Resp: mm 25.6
